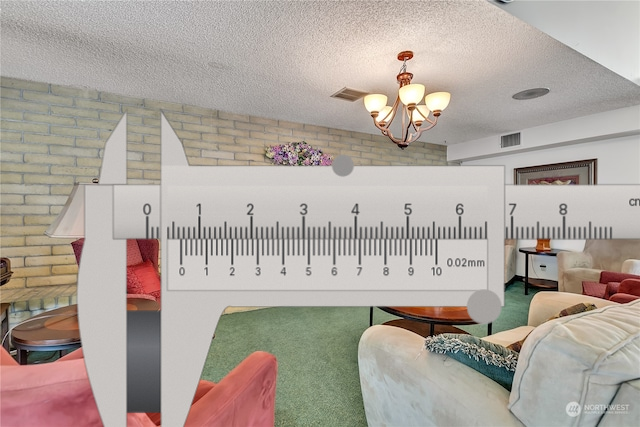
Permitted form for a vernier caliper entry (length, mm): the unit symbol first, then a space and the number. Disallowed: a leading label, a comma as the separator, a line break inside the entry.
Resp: mm 6.5
